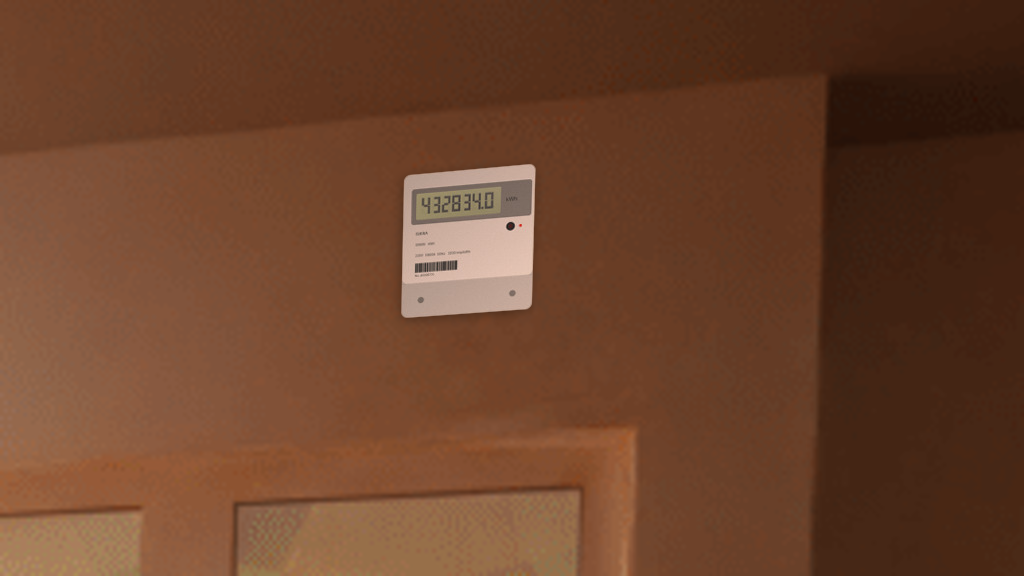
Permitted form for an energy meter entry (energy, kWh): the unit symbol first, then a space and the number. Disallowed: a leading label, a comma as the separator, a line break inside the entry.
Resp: kWh 432834.0
